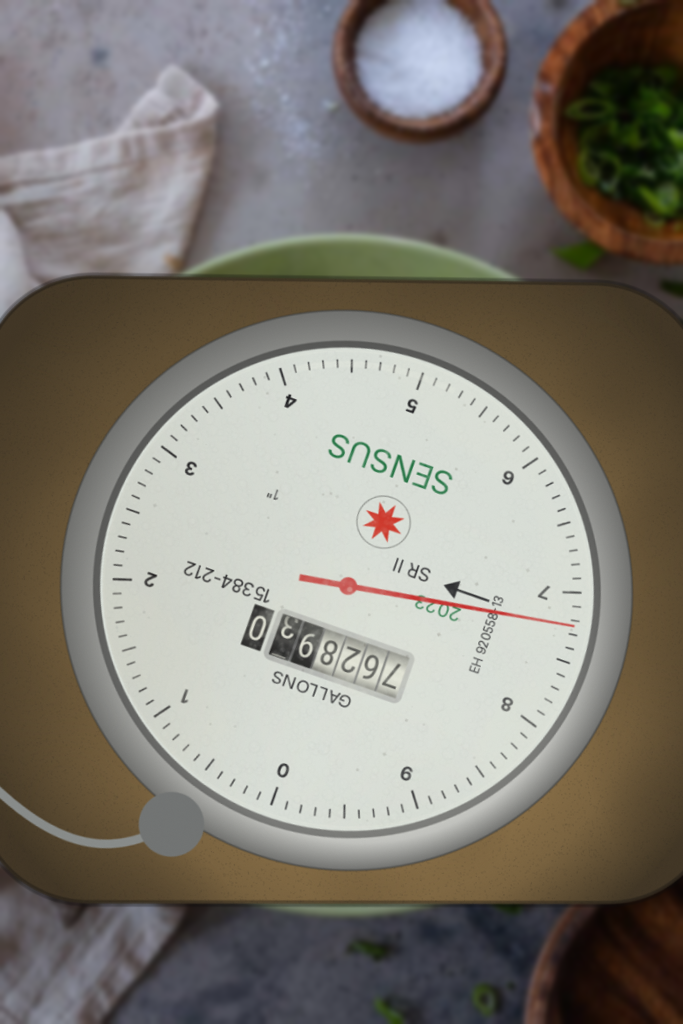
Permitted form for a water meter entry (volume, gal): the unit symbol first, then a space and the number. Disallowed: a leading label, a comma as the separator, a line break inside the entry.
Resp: gal 7628927.2
